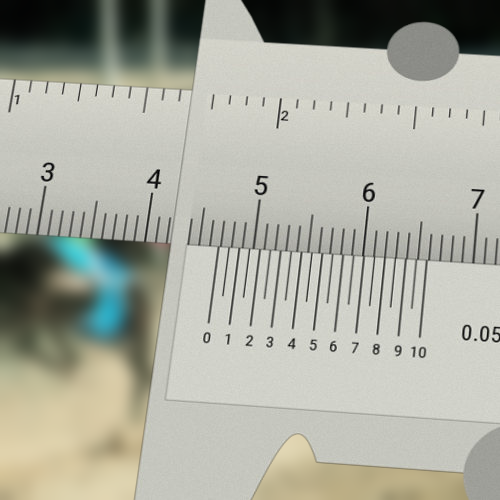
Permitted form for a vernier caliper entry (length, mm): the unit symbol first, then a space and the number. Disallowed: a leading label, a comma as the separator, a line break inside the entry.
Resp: mm 46.8
